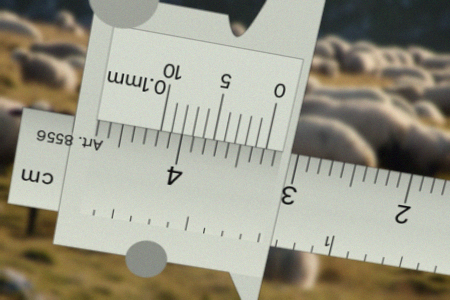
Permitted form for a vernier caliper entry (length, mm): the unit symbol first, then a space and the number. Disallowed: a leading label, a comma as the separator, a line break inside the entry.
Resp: mm 32.8
